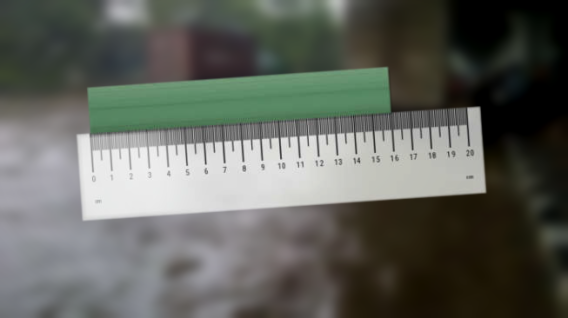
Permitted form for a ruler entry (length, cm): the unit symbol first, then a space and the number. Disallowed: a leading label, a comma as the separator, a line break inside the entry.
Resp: cm 16
